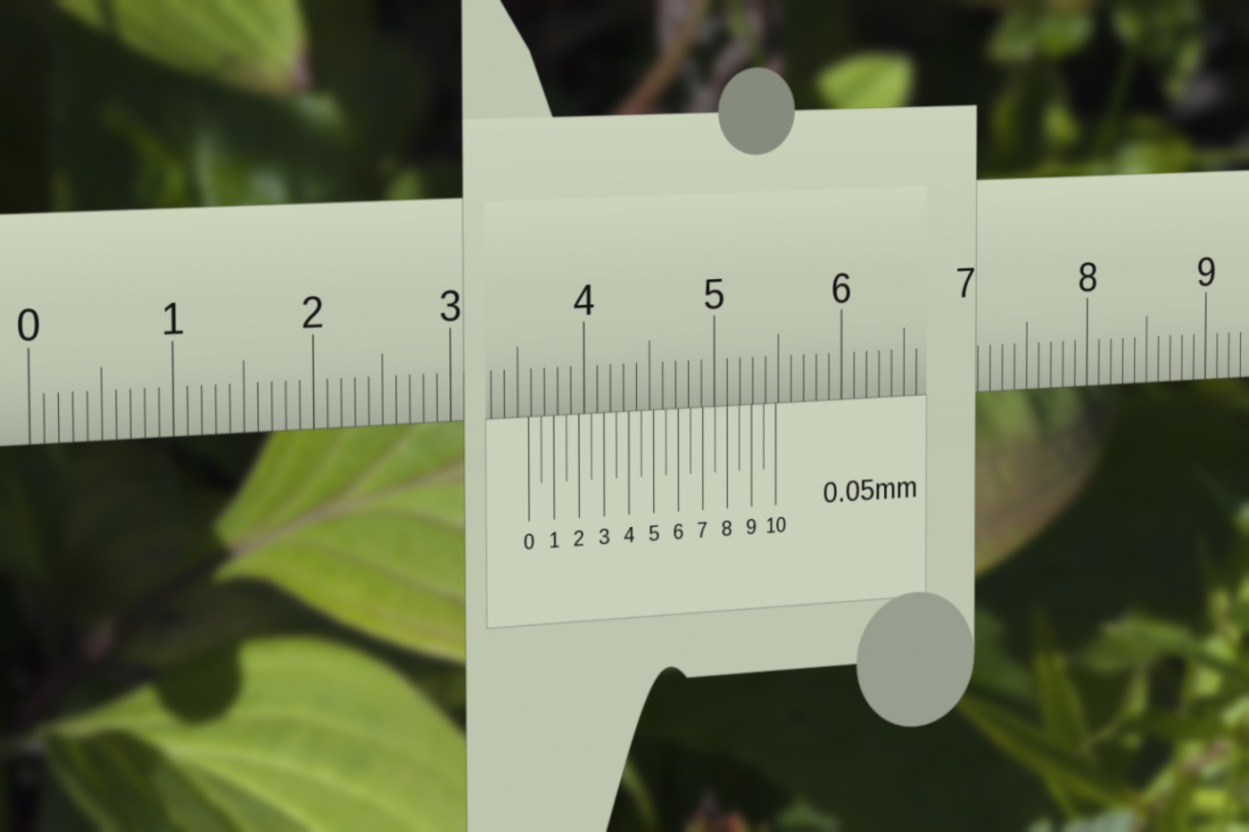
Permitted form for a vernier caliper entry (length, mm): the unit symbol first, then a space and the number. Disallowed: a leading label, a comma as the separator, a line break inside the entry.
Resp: mm 35.8
